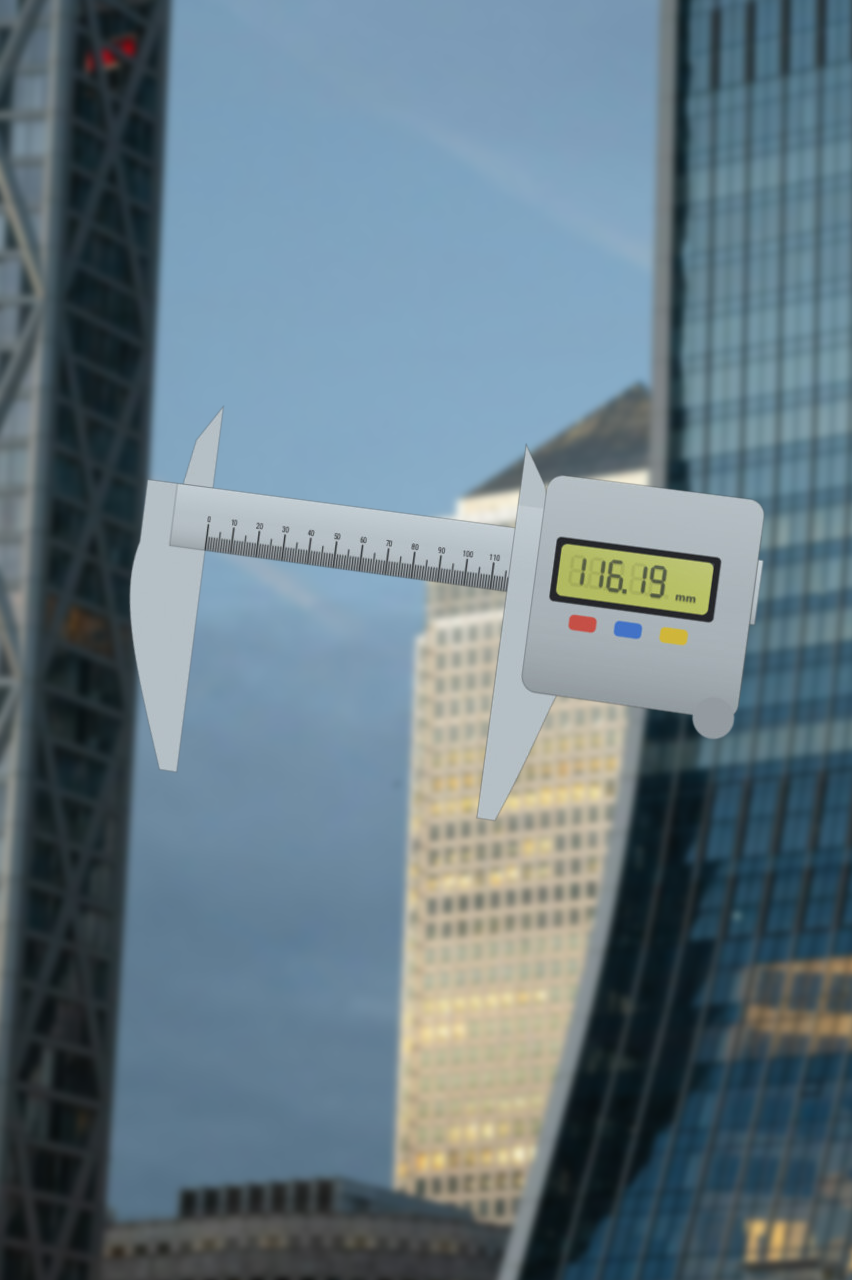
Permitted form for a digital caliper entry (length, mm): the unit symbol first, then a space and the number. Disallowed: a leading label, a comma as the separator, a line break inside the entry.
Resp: mm 116.19
